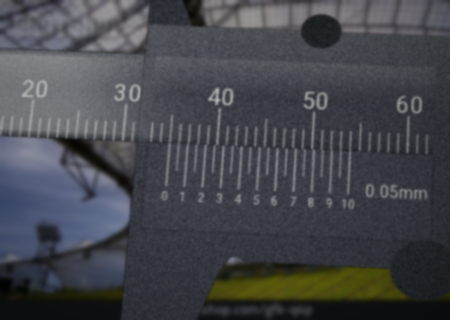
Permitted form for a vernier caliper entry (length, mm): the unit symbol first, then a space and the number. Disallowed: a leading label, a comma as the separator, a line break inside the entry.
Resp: mm 35.0
